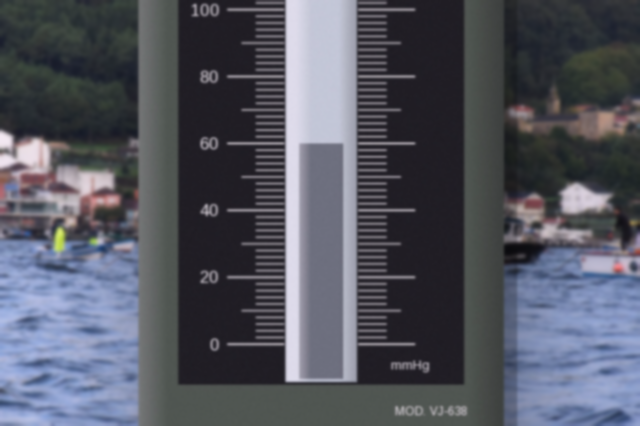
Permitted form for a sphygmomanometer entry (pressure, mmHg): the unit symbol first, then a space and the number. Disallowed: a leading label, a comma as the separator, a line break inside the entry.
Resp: mmHg 60
